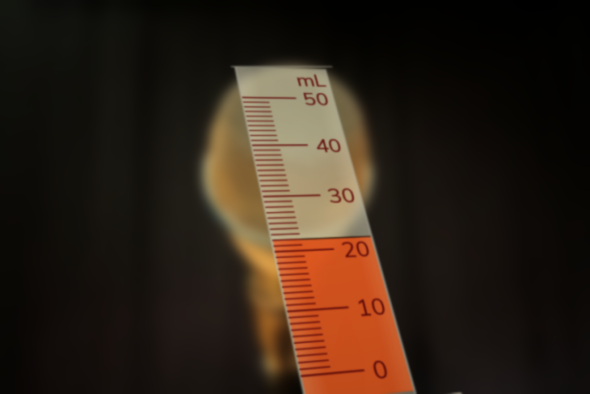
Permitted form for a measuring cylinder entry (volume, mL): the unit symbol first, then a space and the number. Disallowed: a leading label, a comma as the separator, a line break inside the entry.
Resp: mL 22
